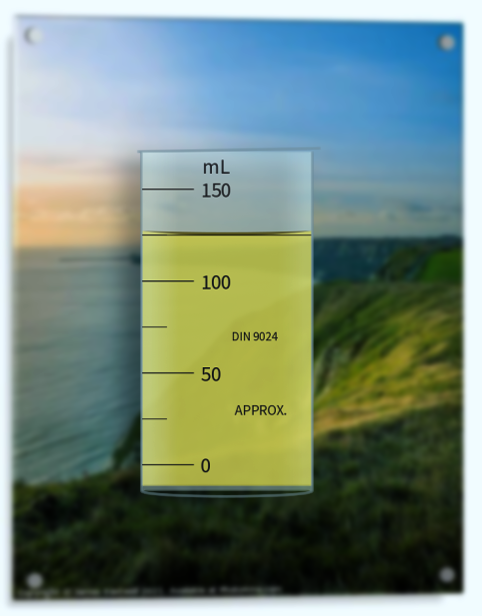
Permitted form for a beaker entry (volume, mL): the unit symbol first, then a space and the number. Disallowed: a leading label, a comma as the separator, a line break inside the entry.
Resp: mL 125
